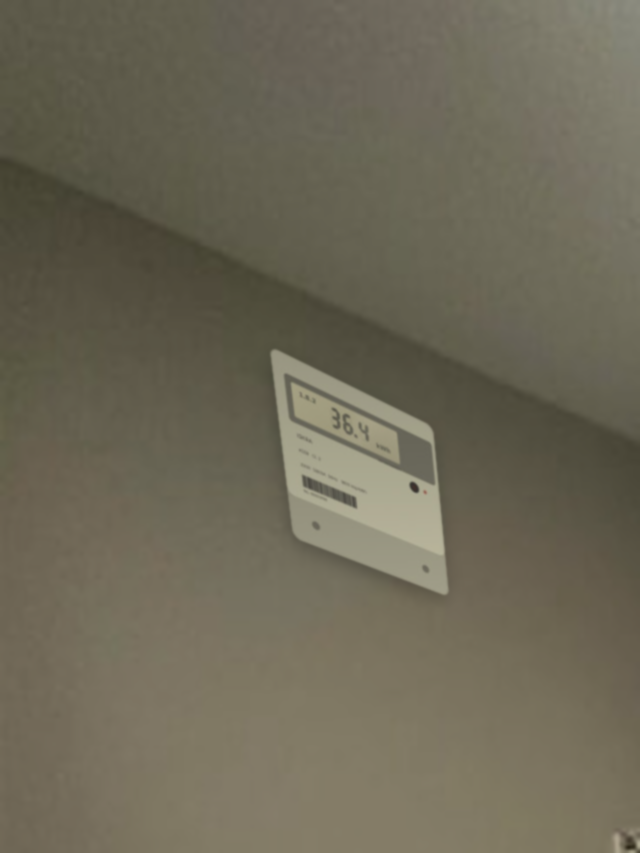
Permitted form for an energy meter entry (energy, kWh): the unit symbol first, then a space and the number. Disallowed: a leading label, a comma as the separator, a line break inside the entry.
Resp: kWh 36.4
